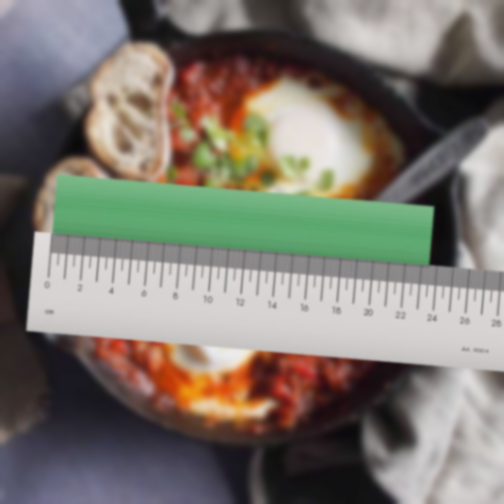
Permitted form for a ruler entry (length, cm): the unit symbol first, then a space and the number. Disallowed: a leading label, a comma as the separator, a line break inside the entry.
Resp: cm 23.5
